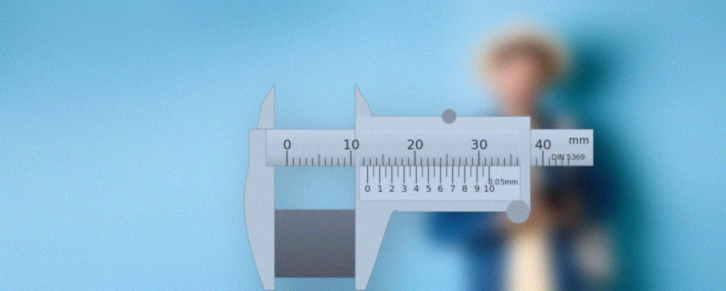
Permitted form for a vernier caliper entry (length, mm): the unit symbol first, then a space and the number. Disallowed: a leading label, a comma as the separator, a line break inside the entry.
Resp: mm 12.6
